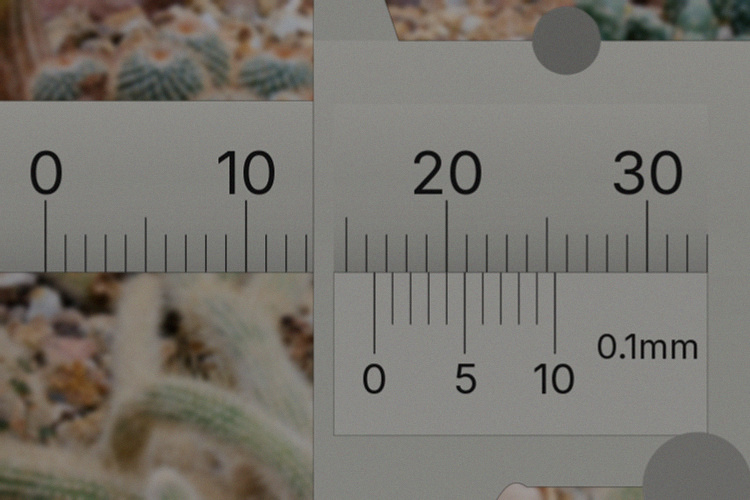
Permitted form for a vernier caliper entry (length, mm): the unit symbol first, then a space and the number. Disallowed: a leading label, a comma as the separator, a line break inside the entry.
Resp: mm 16.4
